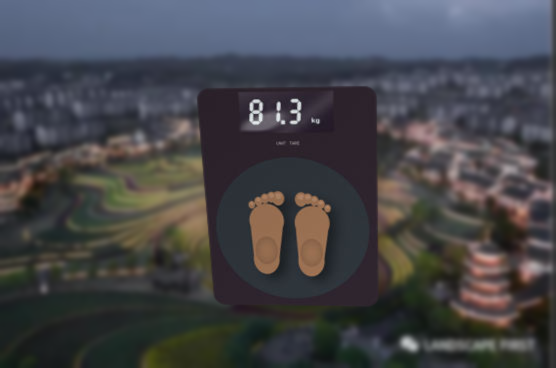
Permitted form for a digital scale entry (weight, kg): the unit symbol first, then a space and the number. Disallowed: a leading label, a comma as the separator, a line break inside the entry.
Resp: kg 81.3
